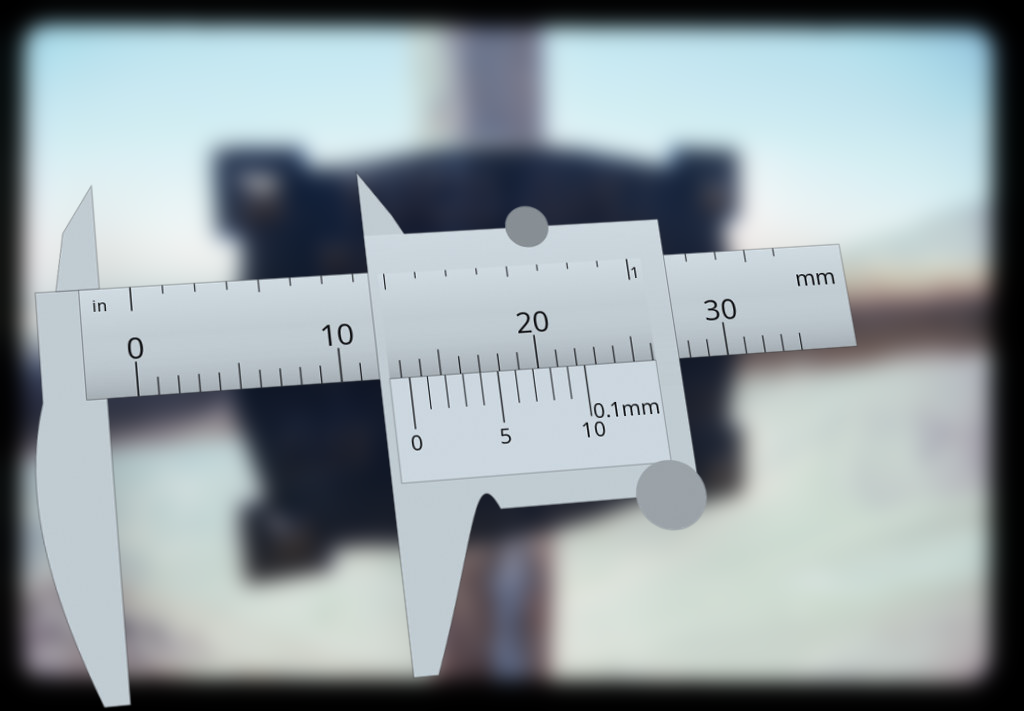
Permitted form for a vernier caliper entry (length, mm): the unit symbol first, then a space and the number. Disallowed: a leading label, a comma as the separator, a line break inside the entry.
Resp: mm 13.4
